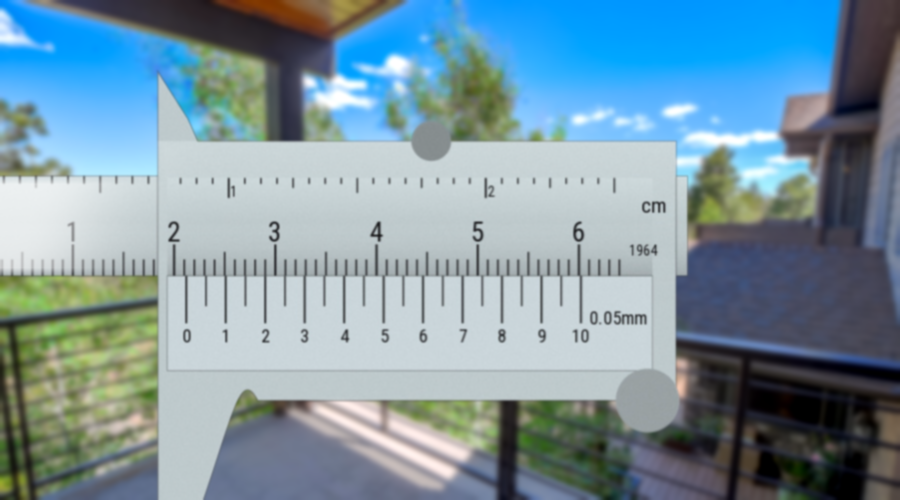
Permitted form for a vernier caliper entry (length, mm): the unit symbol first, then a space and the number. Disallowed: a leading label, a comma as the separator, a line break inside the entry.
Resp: mm 21.2
